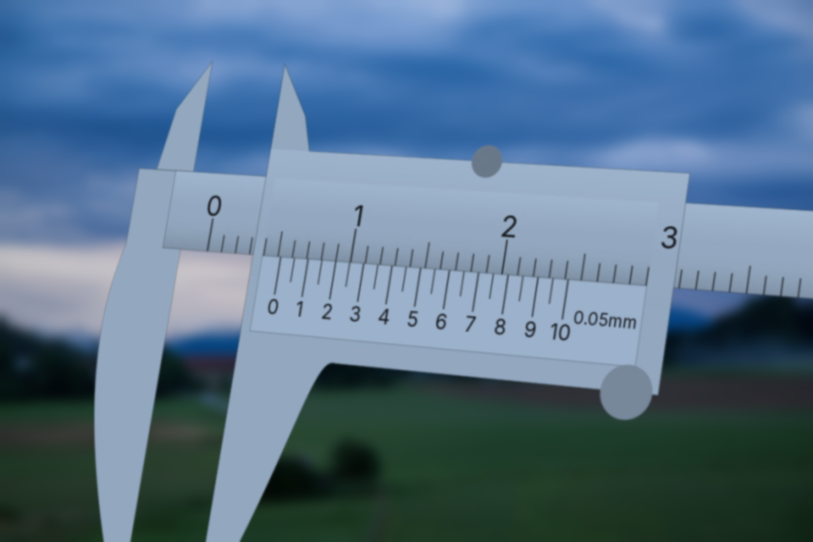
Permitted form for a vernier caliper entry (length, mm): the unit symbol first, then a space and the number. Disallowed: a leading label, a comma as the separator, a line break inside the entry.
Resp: mm 5.2
